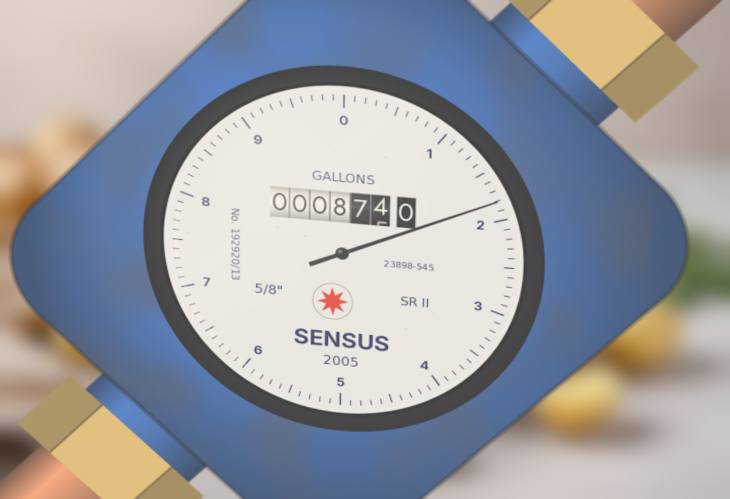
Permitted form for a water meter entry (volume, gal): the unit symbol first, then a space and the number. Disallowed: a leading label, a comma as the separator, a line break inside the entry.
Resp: gal 8741.8
